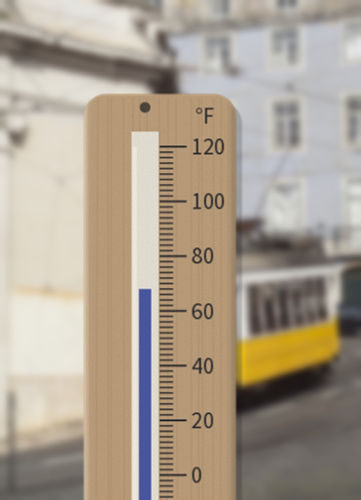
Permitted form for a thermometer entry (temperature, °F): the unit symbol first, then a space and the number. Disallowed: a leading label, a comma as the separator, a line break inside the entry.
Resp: °F 68
